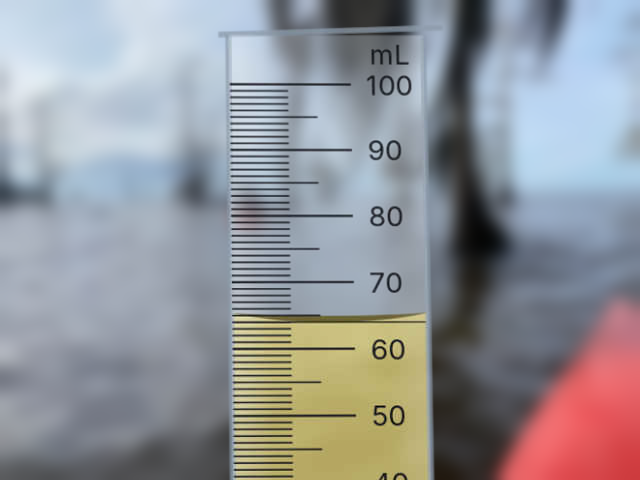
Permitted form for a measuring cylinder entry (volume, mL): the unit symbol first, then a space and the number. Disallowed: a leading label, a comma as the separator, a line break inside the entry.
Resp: mL 64
